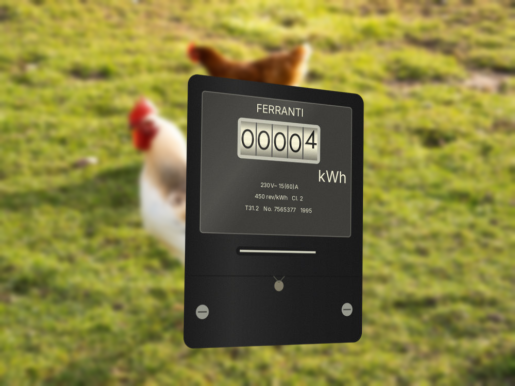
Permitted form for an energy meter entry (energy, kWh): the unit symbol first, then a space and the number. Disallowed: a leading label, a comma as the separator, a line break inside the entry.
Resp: kWh 4
